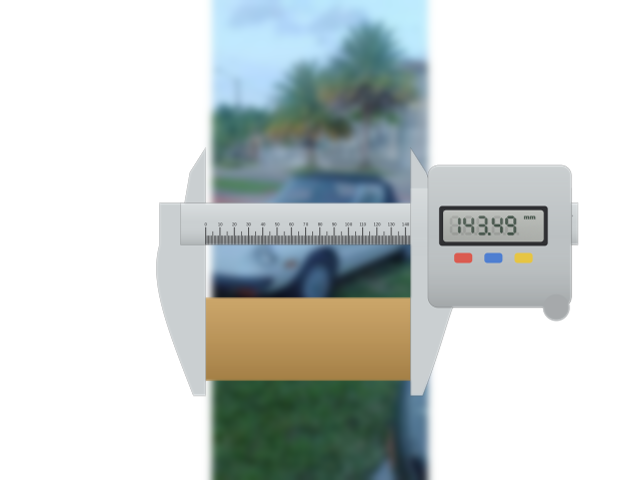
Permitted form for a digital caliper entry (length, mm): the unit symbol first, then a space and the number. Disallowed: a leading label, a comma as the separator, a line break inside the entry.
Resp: mm 143.49
